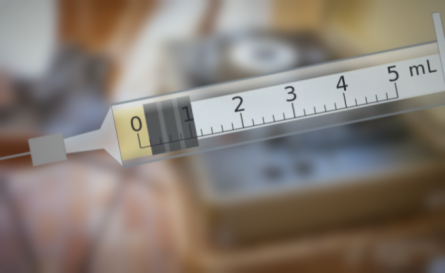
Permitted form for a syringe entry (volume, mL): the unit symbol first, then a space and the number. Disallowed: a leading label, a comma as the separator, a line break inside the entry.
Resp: mL 0.2
